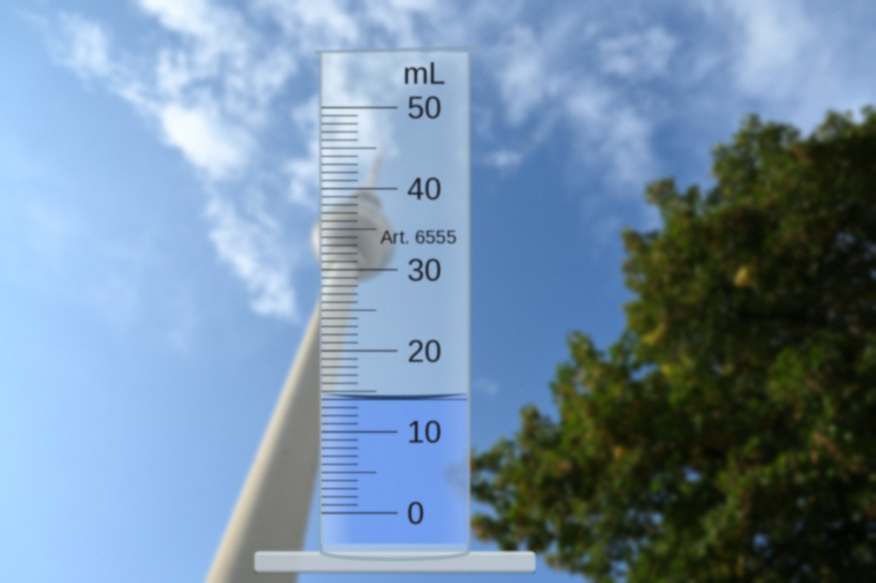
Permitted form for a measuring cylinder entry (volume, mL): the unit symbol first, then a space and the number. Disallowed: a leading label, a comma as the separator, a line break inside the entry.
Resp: mL 14
